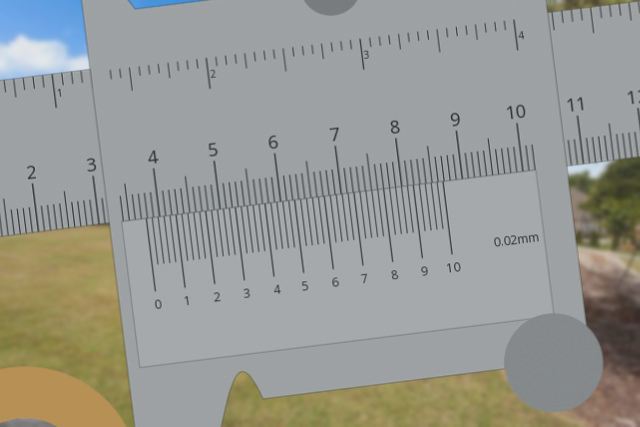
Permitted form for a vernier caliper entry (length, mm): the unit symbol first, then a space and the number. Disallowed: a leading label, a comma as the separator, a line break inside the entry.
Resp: mm 37.8
